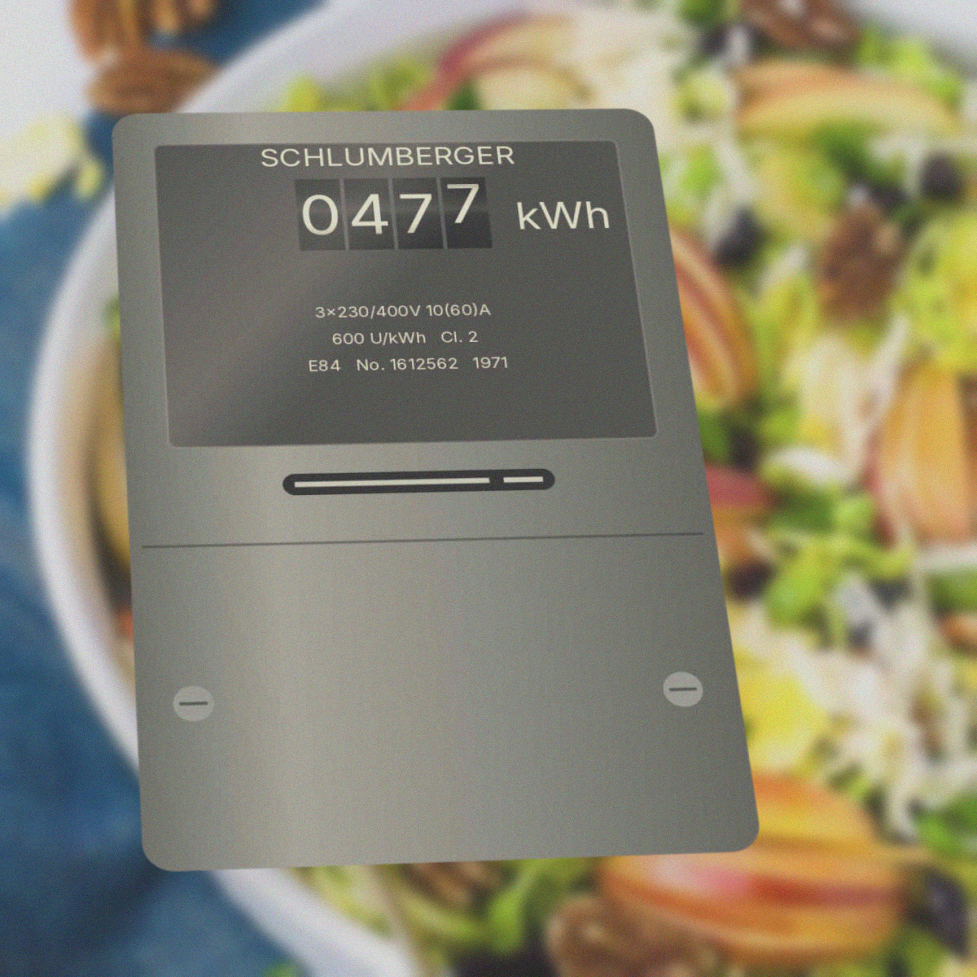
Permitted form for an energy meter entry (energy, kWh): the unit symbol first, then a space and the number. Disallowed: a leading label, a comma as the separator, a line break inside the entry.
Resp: kWh 477
